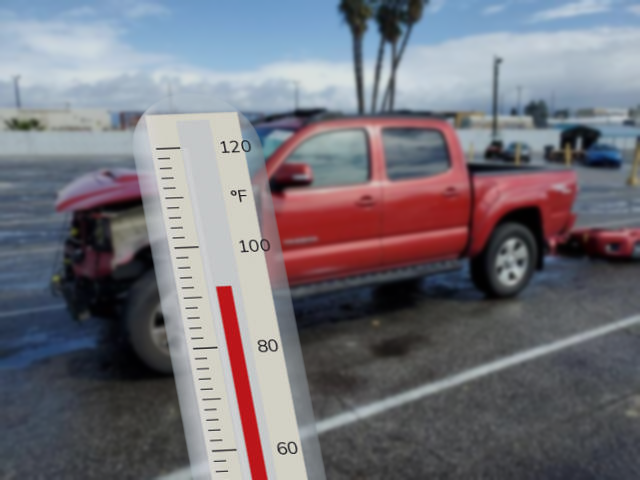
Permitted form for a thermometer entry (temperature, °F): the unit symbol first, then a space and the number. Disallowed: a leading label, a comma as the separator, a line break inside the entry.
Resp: °F 92
